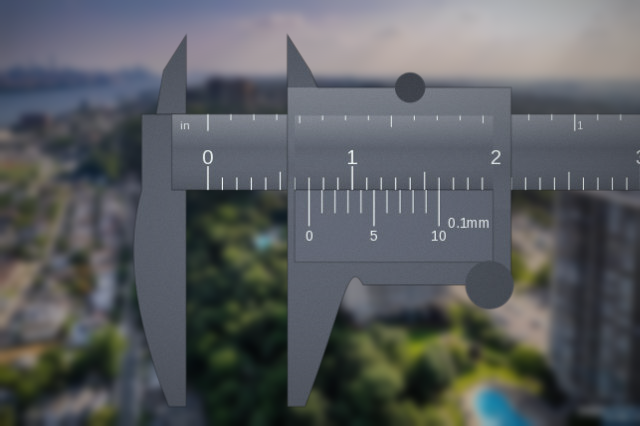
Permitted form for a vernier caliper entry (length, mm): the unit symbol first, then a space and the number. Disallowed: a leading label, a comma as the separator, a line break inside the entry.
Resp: mm 7.0
